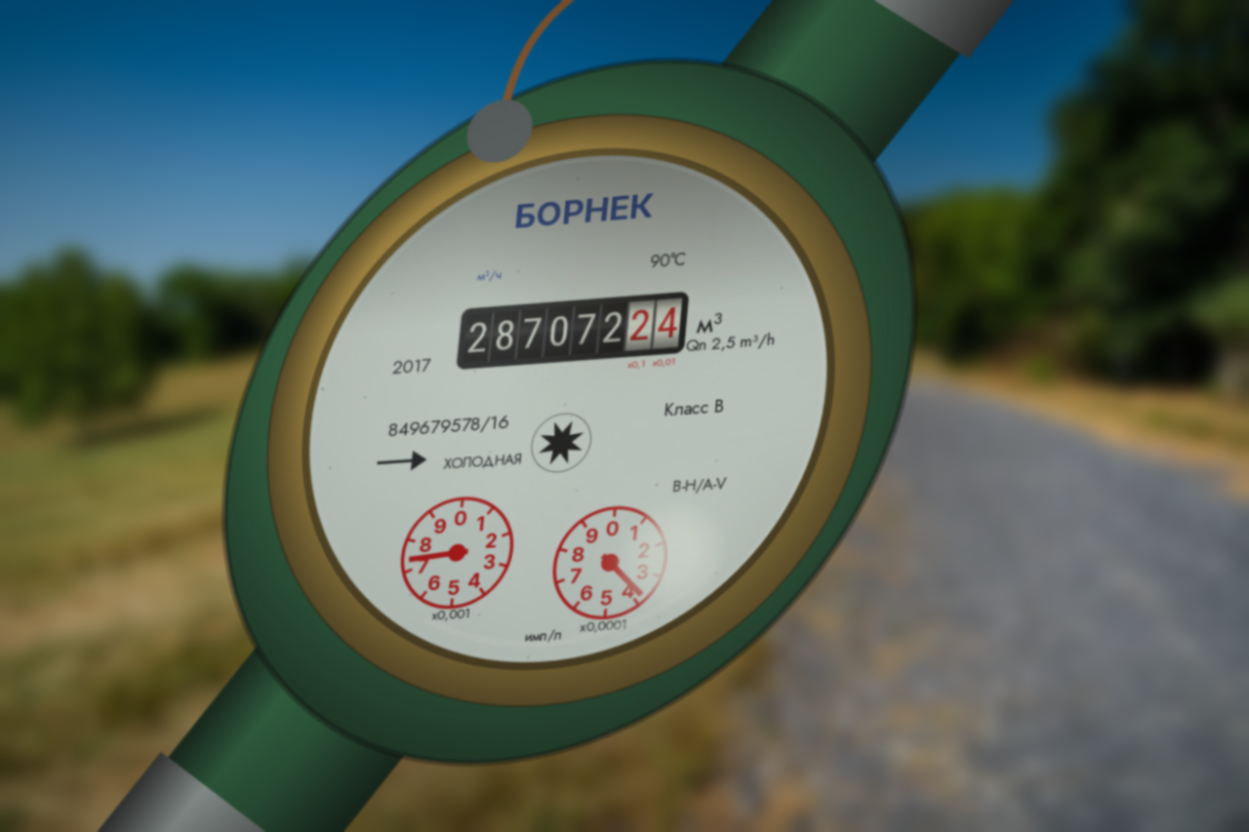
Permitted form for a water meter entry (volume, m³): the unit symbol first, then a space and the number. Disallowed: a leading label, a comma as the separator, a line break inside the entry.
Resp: m³ 287072.2473
